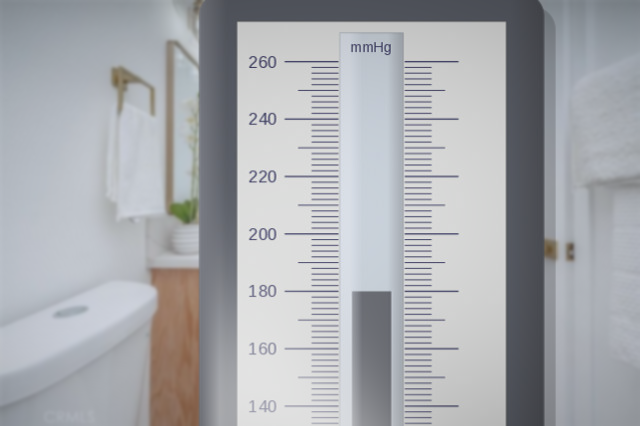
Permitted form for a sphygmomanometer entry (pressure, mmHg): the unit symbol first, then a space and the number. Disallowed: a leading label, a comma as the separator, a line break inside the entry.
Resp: mmHg 180
